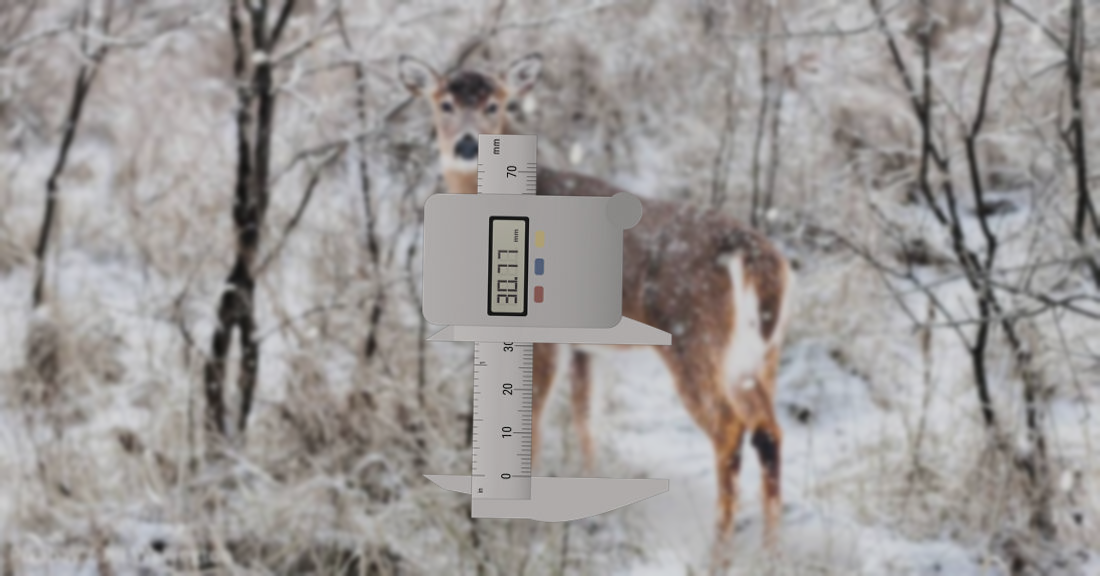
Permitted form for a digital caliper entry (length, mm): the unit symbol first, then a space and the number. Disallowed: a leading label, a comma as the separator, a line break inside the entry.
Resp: mm 30.77
